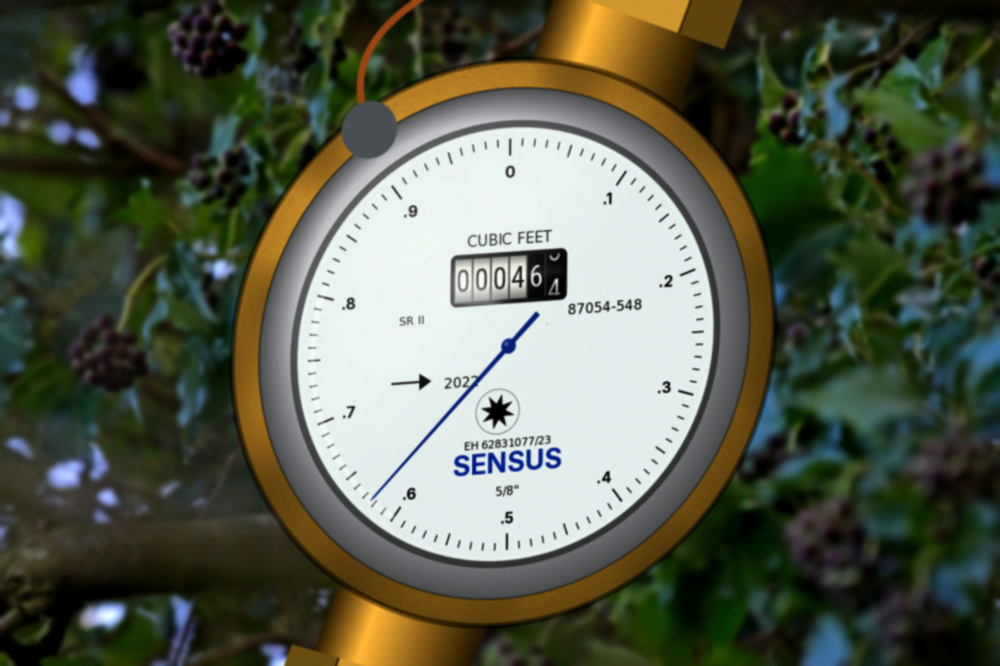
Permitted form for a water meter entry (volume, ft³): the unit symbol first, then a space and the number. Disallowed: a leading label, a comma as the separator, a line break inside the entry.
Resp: ft³ 463.62
